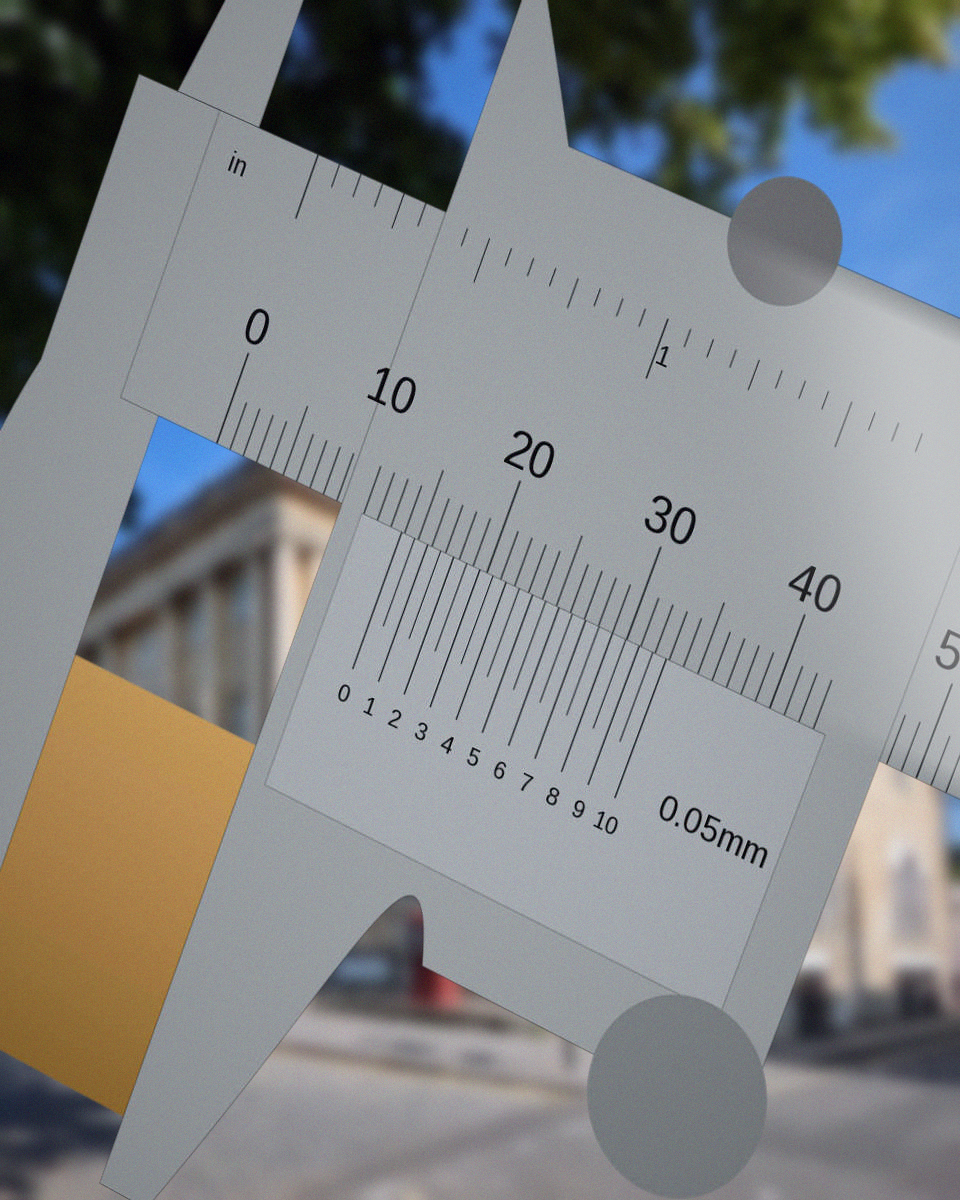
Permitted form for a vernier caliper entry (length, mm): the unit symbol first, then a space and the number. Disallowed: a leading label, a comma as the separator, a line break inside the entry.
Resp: mm 13.8
